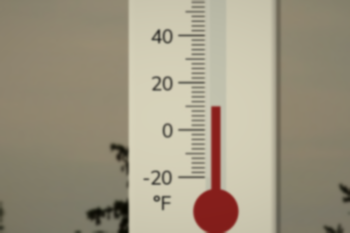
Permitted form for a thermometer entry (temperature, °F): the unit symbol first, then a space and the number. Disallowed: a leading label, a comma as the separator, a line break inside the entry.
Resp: °F 10
